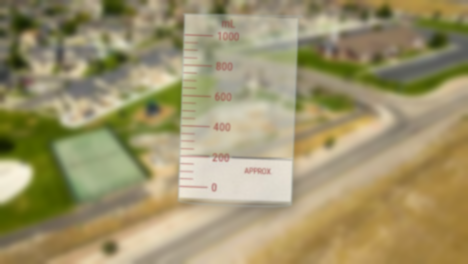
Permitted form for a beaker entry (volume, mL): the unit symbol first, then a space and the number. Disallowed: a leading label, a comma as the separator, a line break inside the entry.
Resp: mL 200
